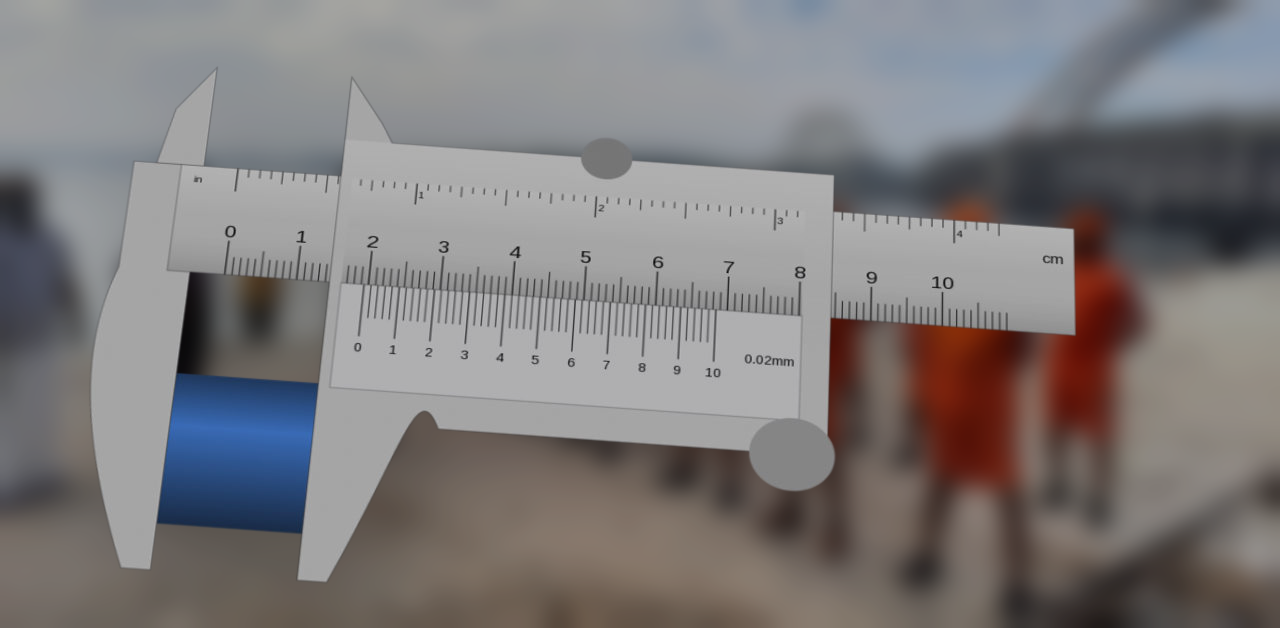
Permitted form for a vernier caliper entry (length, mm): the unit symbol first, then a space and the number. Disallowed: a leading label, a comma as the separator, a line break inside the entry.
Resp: mm 19.4
